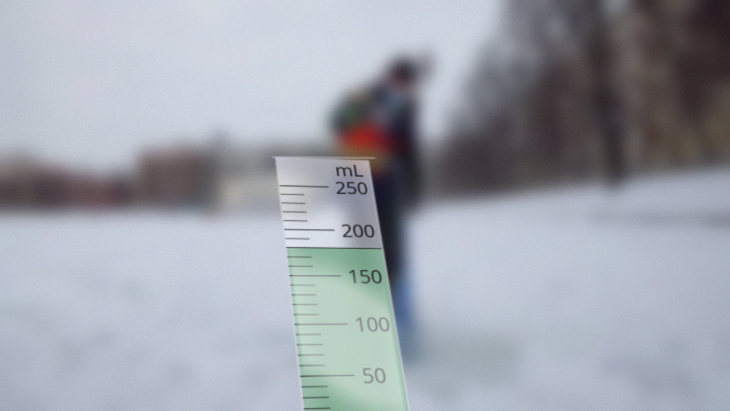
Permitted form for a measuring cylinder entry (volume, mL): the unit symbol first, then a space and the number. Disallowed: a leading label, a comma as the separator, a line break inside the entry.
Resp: mL 180
